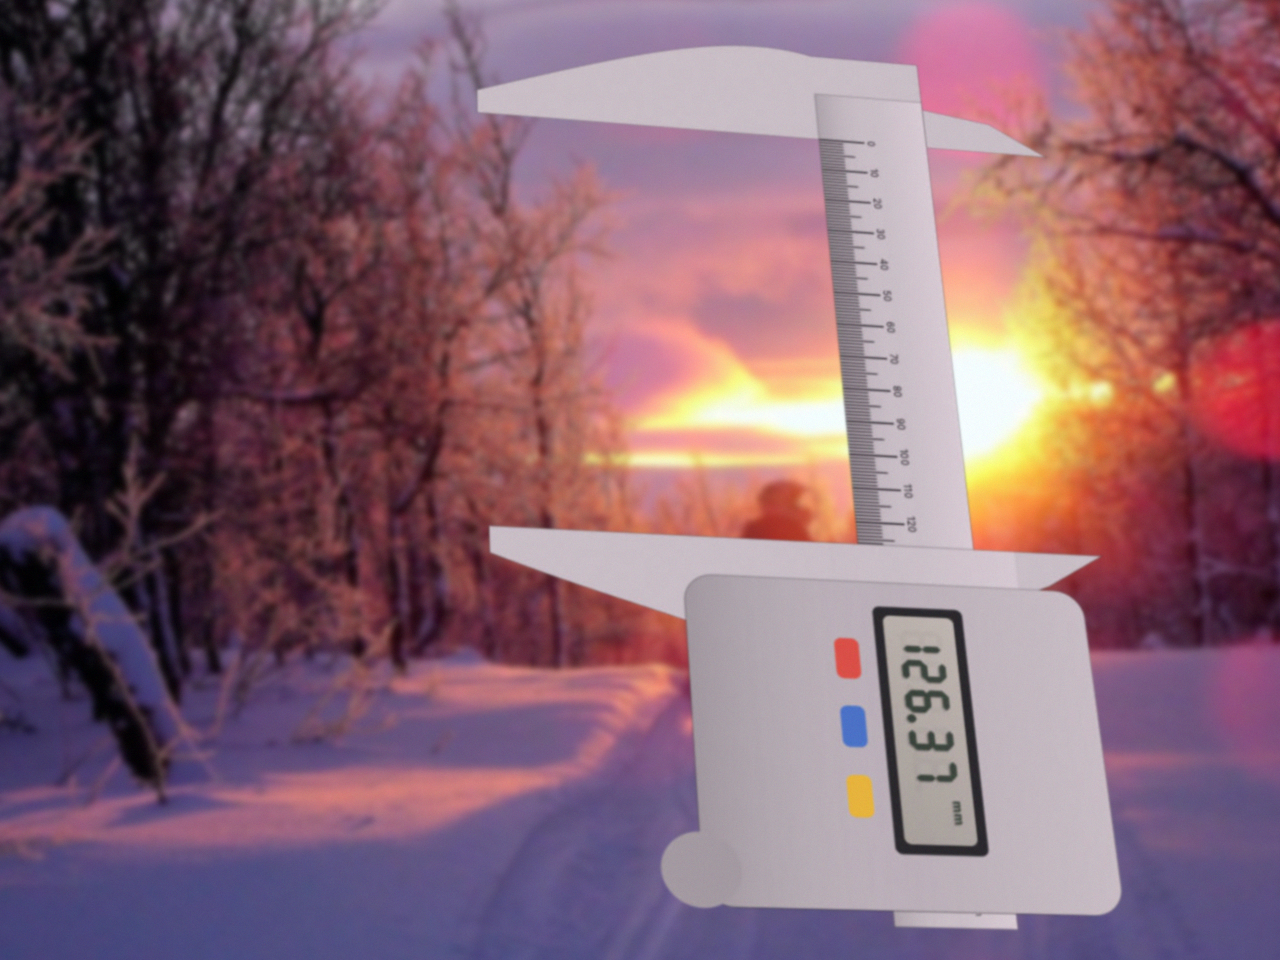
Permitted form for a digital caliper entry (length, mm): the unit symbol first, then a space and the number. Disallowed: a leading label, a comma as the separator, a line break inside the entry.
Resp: mm 126.37
